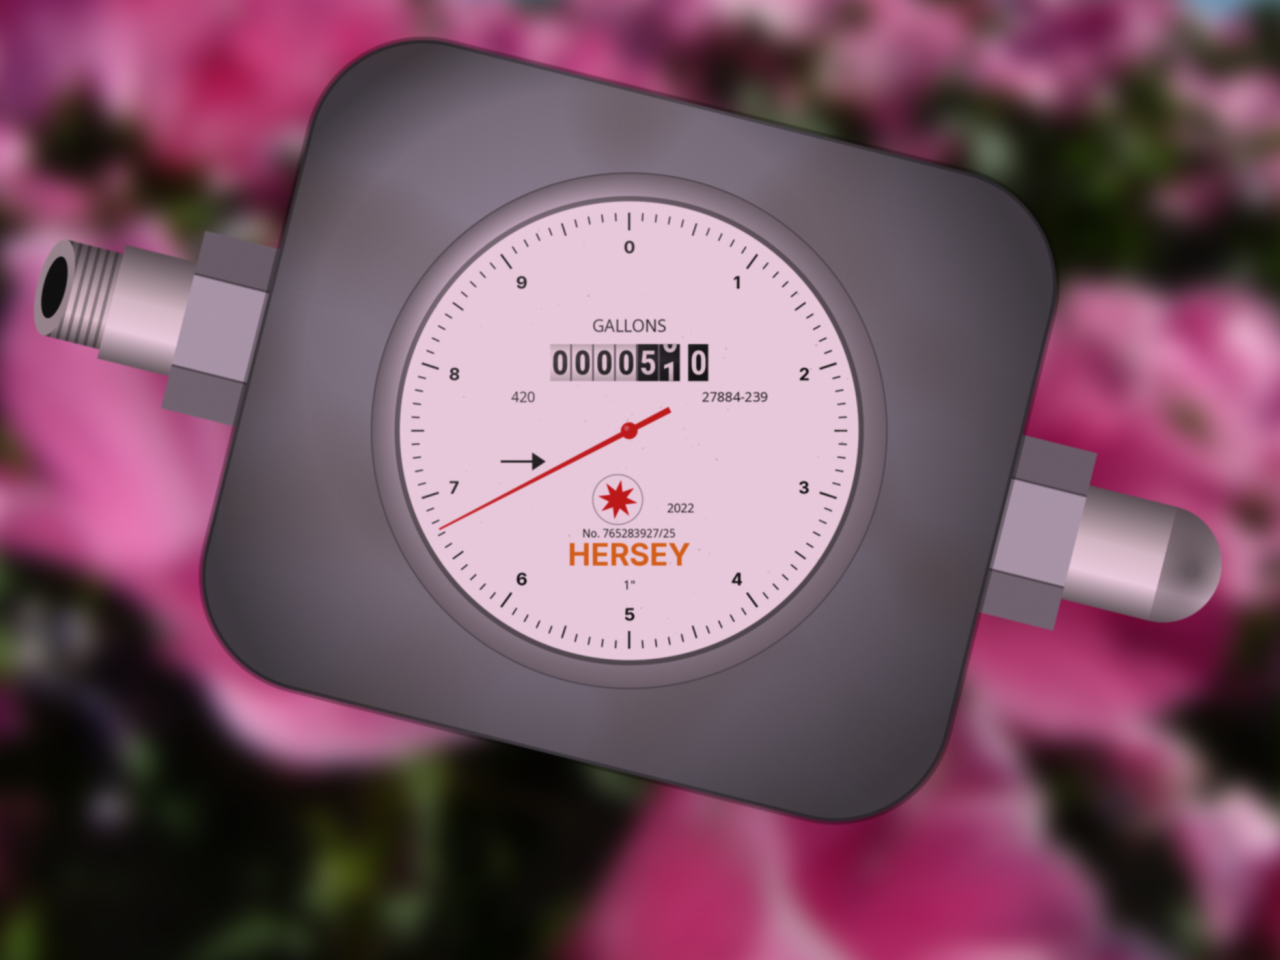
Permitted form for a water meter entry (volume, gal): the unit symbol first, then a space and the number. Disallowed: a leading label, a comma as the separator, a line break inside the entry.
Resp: gal 506.7
